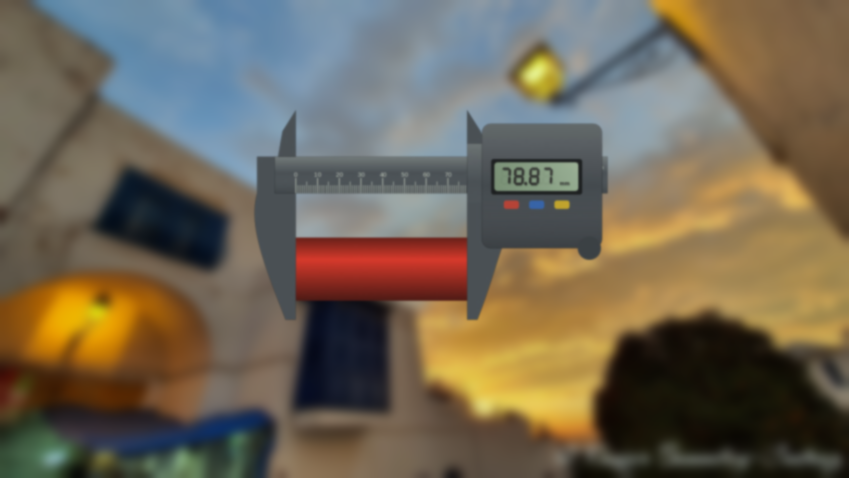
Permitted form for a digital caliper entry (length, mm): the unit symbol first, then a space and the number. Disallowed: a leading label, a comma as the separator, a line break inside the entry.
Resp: mm 78.87
